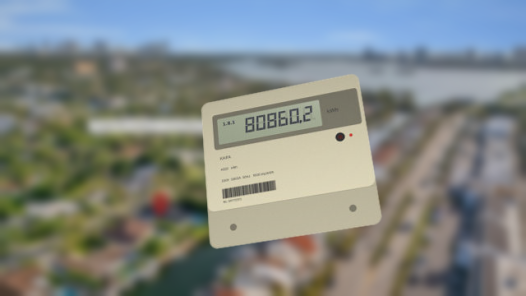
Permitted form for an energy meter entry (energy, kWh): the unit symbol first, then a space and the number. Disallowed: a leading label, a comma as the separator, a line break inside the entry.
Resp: kWh 80860.2
